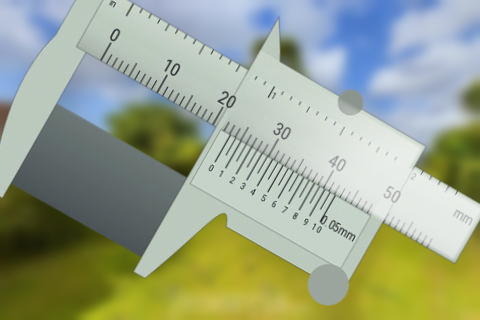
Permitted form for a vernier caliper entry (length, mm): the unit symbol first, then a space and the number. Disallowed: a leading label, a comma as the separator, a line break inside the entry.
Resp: mm 23.2
